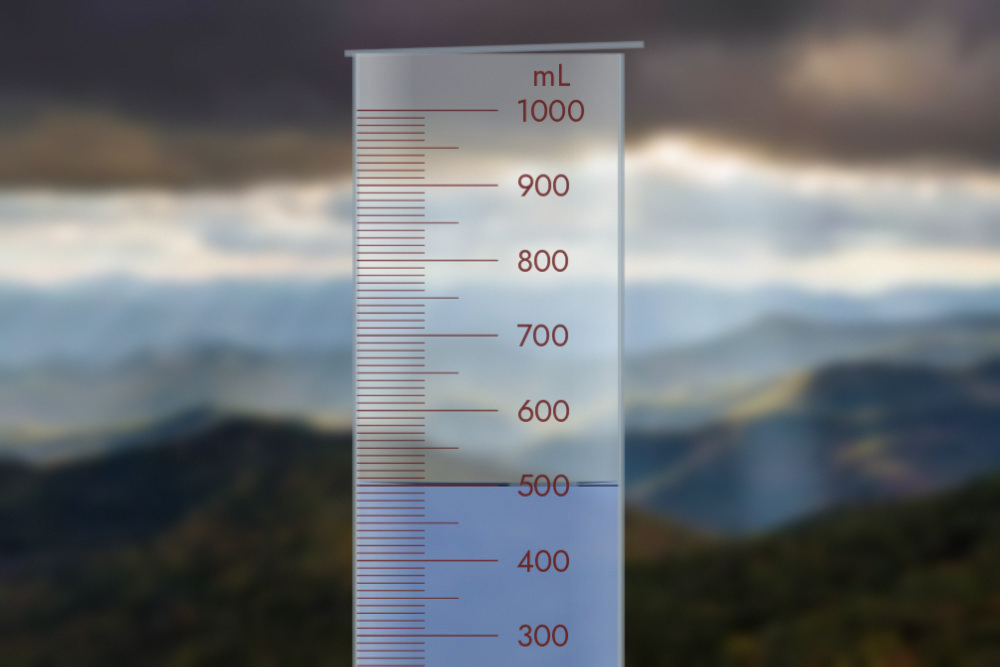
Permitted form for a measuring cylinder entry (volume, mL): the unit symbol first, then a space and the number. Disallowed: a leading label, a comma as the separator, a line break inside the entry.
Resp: mL 500
